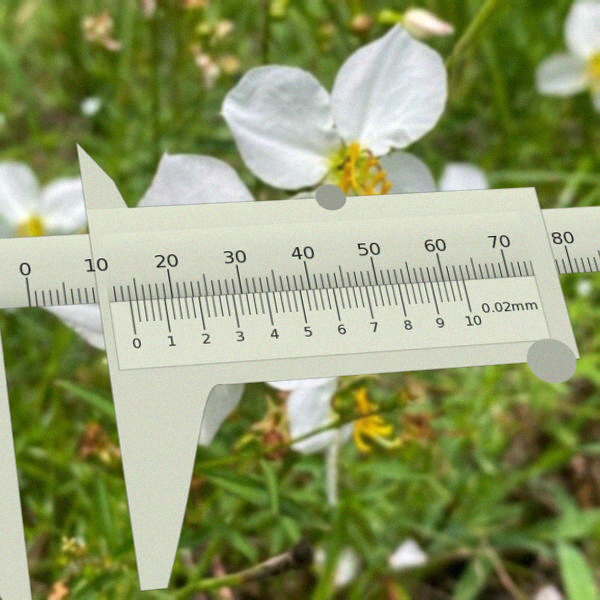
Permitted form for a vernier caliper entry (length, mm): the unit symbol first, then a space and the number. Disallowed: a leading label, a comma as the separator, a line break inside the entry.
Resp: mm 14.0
